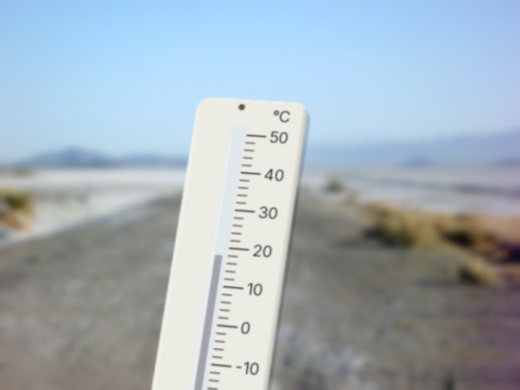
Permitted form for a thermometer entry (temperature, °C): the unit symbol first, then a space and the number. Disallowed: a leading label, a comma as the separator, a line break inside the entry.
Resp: °C 18
